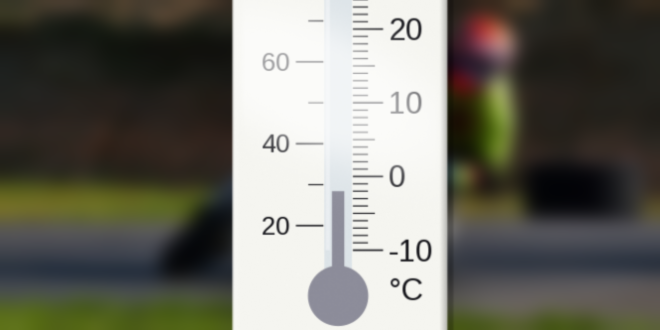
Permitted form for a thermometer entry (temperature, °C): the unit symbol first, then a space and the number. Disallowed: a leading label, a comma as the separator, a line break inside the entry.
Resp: °C -2
